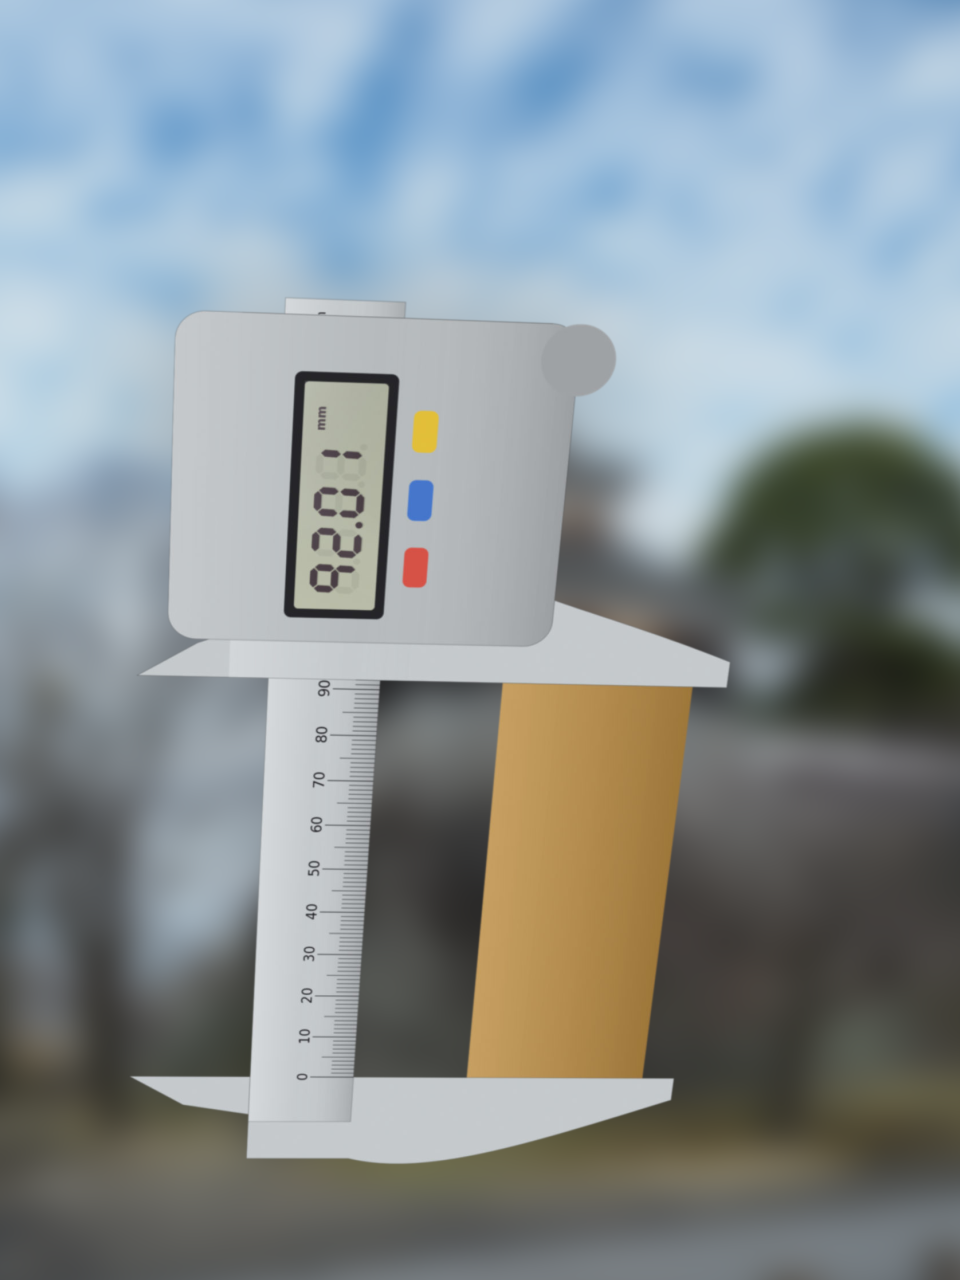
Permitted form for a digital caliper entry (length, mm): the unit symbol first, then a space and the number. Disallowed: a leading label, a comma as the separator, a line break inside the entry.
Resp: mm 92.01
